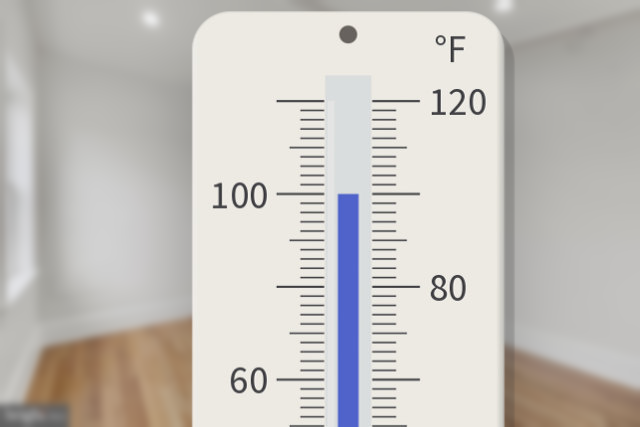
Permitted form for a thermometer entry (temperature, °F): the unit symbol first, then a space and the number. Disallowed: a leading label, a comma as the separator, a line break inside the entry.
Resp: °F 100
